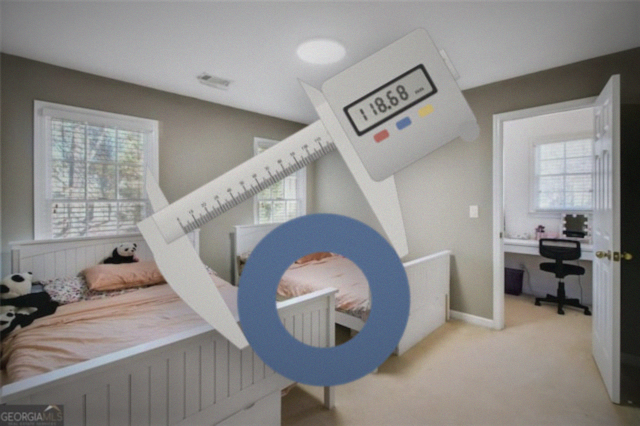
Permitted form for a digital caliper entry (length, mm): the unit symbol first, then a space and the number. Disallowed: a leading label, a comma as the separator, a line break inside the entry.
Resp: mm 118.68
